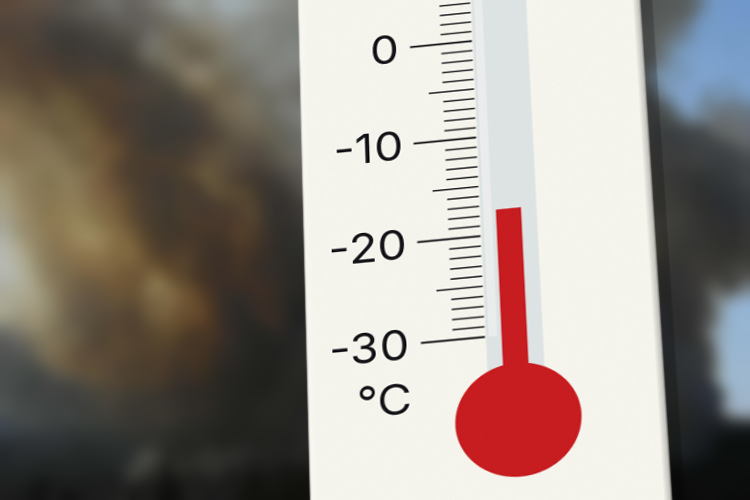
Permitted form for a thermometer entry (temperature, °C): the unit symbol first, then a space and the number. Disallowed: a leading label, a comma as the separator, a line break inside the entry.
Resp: °C -17.5
